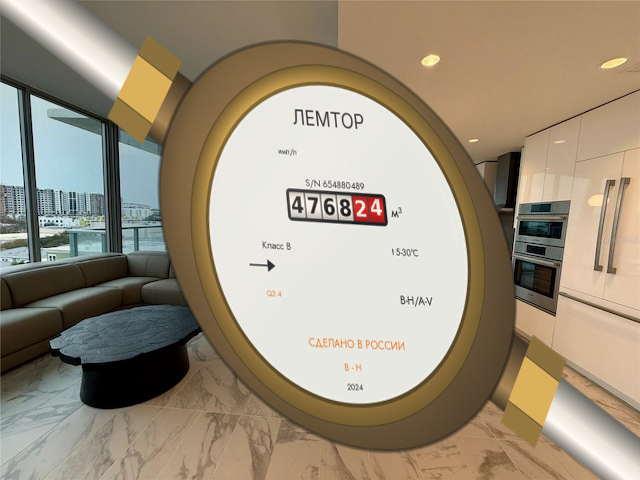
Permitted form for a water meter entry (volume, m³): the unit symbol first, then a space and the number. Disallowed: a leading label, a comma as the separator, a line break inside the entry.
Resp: m³ 4768.24
